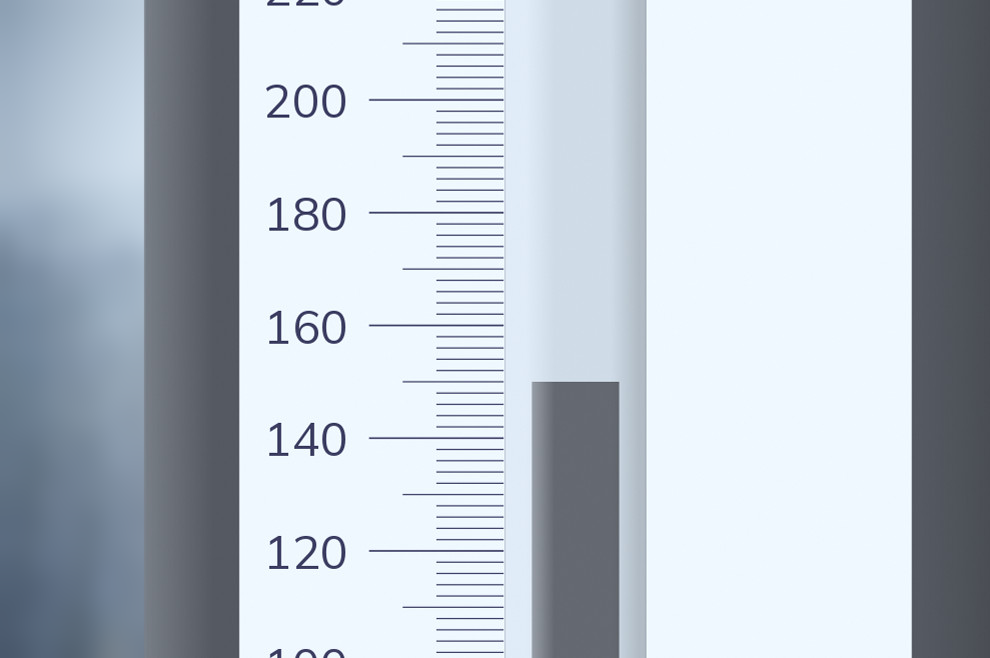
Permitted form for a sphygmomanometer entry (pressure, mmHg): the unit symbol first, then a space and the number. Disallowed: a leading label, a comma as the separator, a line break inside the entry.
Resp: mmHg 150
